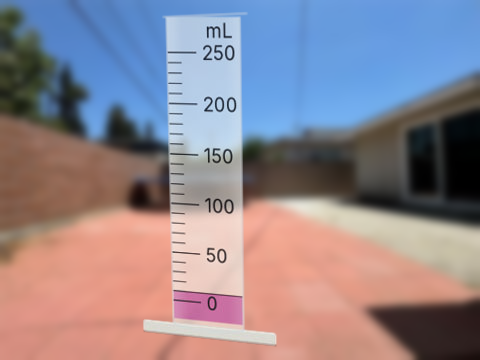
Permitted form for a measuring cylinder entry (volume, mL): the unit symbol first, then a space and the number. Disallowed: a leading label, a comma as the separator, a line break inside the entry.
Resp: mL 10
